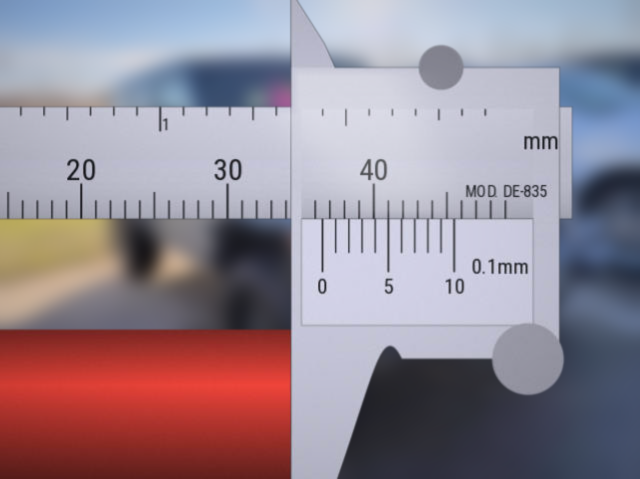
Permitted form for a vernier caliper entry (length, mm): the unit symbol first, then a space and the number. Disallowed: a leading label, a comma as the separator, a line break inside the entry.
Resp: mm 36.5
